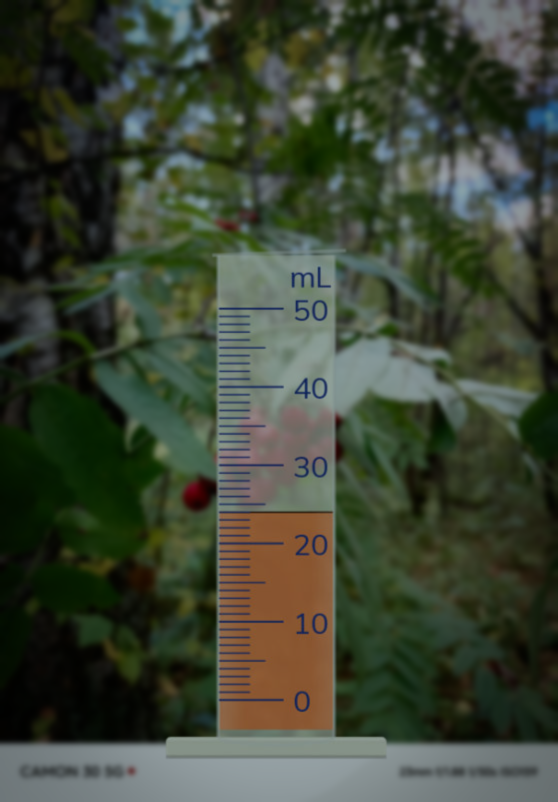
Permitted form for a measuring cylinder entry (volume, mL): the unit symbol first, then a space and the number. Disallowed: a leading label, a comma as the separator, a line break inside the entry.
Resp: mL 24
